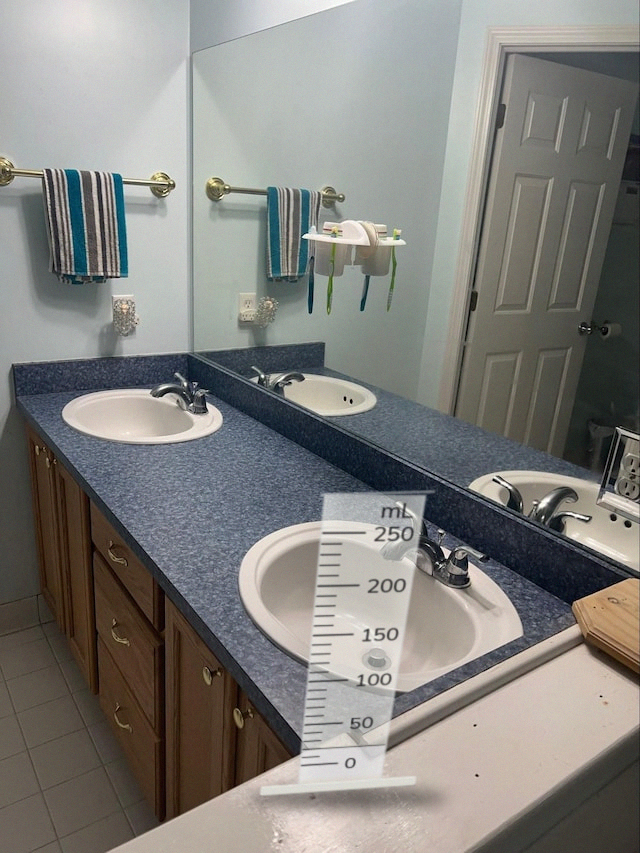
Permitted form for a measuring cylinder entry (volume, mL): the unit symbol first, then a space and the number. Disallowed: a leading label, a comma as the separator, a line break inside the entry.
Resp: mL 20
